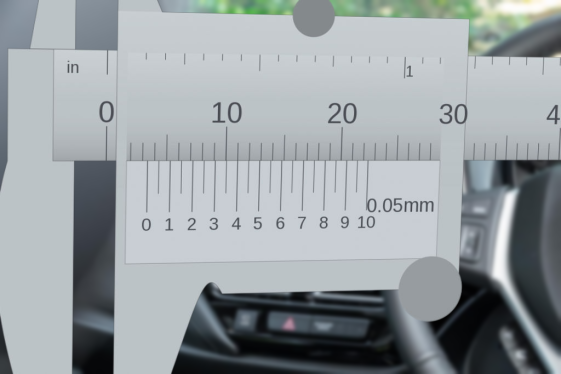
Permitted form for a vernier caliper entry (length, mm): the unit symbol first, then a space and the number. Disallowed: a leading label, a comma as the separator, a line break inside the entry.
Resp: mm 3.4
